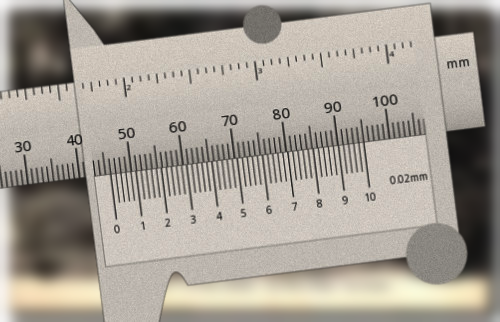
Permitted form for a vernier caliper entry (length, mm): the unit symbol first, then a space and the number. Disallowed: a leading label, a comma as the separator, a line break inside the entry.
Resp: mm 46.0
